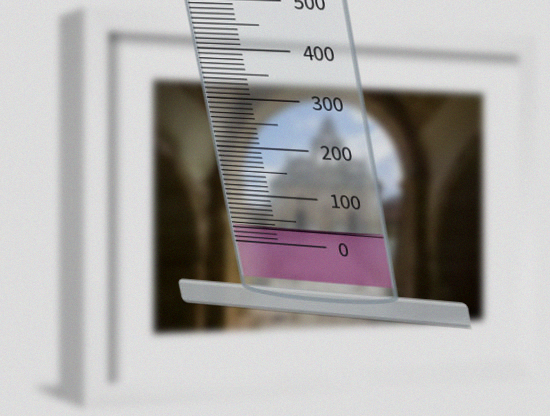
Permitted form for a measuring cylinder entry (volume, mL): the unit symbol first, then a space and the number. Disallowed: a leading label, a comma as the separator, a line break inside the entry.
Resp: mL 30
